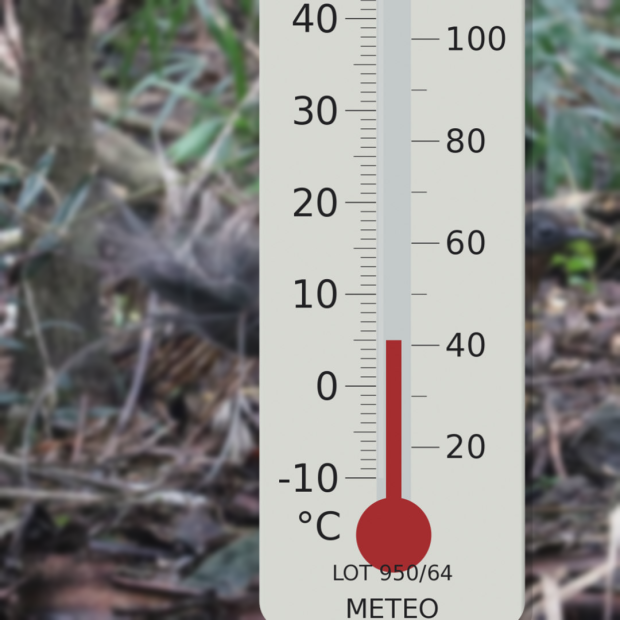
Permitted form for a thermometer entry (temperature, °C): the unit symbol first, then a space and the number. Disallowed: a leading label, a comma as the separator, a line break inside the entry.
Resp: °C 5
